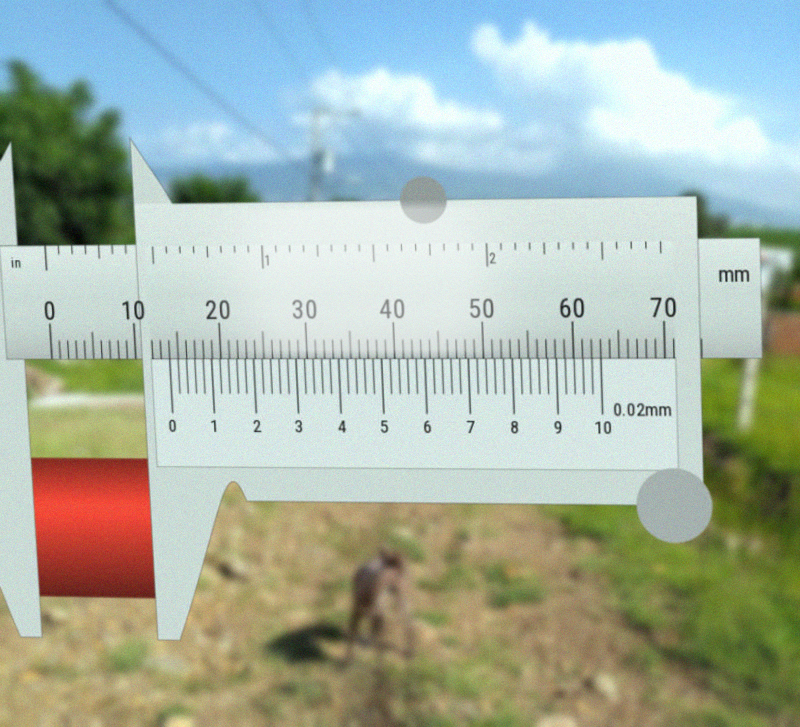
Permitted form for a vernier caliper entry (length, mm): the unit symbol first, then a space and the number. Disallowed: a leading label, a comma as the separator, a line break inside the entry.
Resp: mm 14.0
